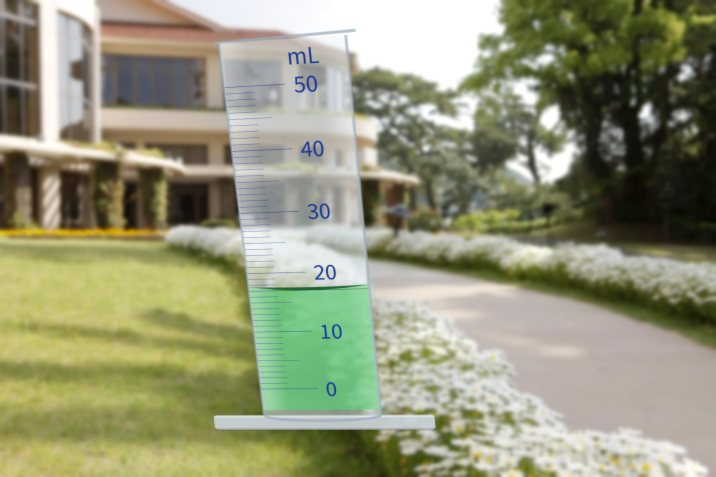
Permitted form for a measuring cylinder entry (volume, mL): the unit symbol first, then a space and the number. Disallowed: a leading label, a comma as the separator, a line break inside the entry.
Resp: mL 17
